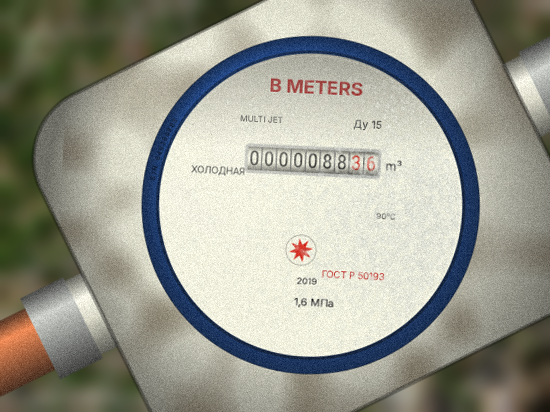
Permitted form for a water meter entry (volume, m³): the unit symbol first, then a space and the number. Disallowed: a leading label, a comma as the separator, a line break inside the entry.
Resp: m³ 88.36
